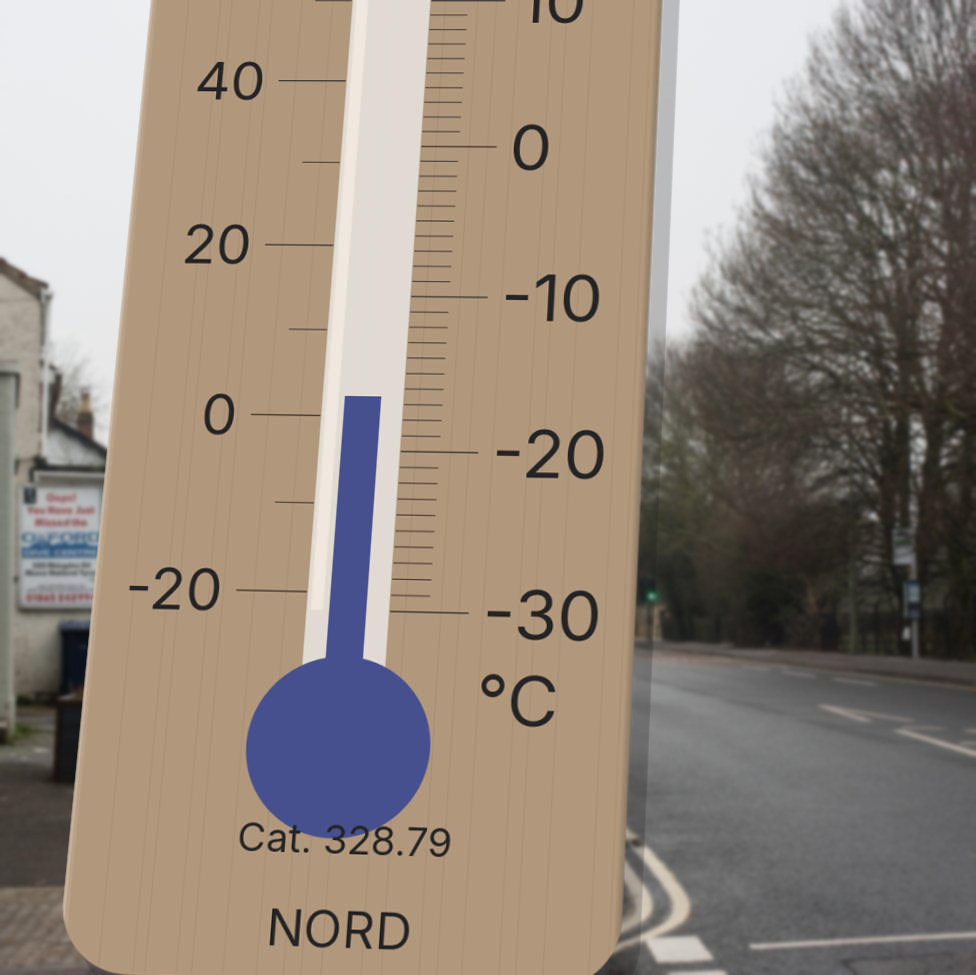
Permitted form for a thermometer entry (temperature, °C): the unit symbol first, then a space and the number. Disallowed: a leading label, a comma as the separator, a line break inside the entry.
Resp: °C -16.5
